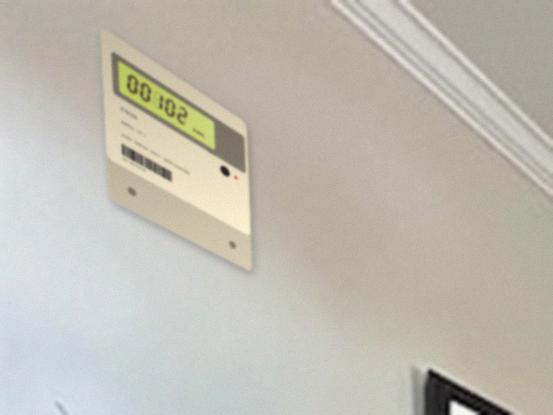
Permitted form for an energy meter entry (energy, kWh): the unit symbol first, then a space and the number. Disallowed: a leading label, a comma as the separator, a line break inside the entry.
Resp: kWh 102
